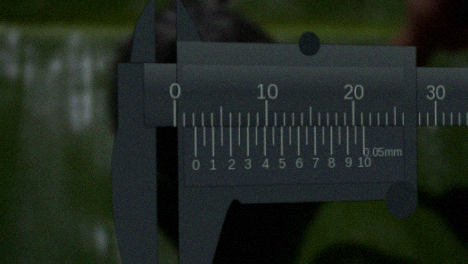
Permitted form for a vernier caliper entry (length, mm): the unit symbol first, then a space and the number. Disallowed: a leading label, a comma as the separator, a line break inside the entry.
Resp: mm 2.2
